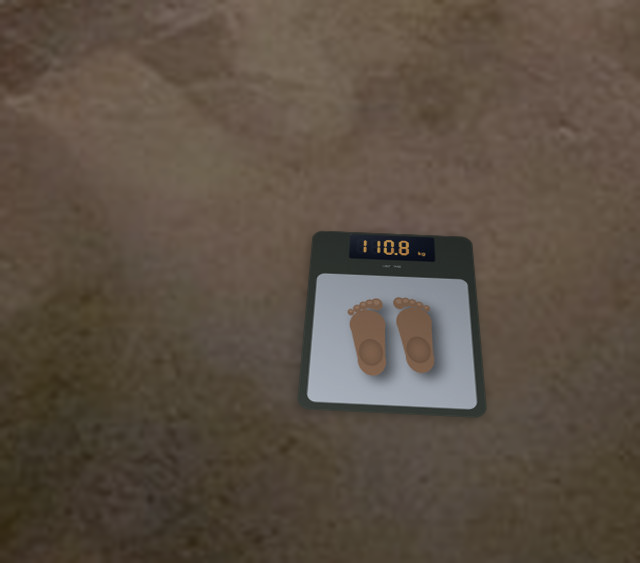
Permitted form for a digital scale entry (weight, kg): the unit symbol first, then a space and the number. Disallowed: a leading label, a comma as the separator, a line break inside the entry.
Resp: kg 110.8
